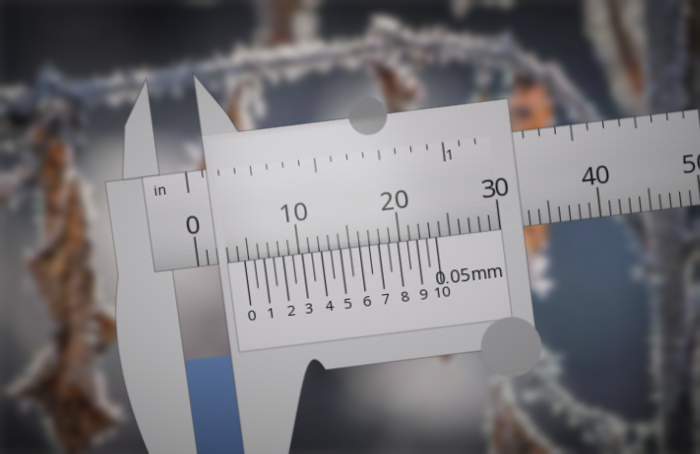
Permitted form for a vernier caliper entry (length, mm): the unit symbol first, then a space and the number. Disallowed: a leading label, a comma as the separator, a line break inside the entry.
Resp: mm 4.6
